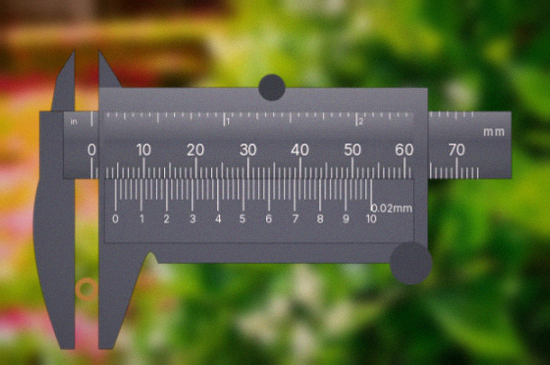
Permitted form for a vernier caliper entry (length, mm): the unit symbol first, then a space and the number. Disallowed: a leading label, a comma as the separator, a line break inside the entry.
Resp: mm 4.6
